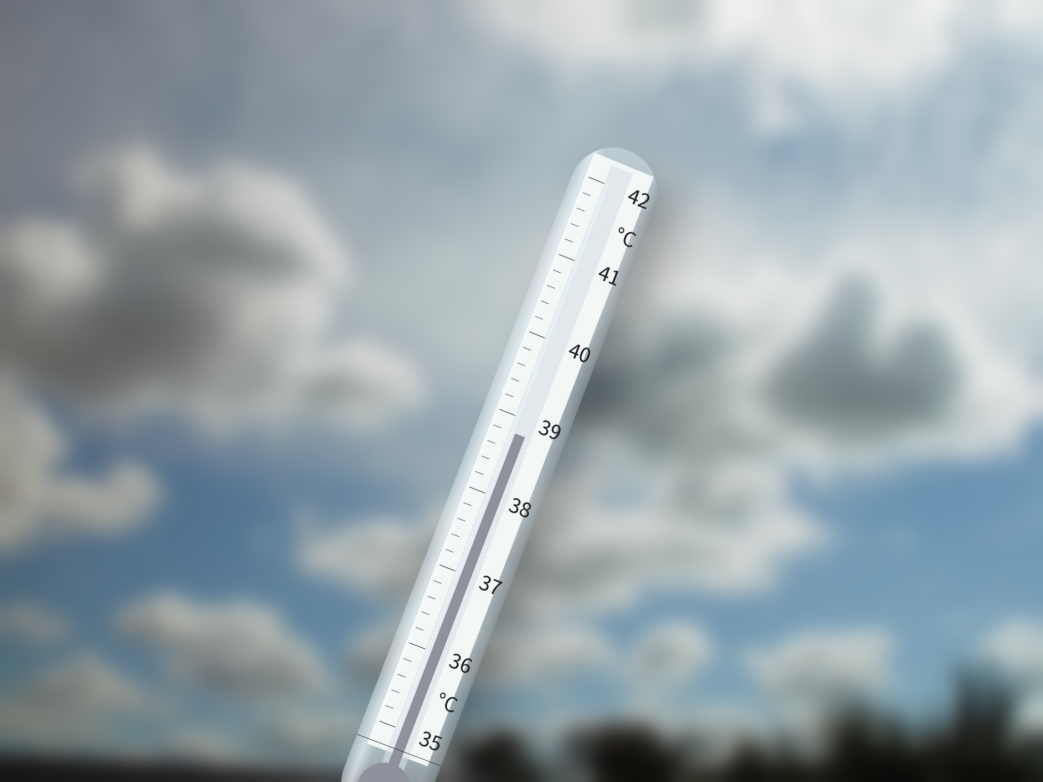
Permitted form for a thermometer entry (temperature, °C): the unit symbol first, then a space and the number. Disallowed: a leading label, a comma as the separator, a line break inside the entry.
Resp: °C 38.8
